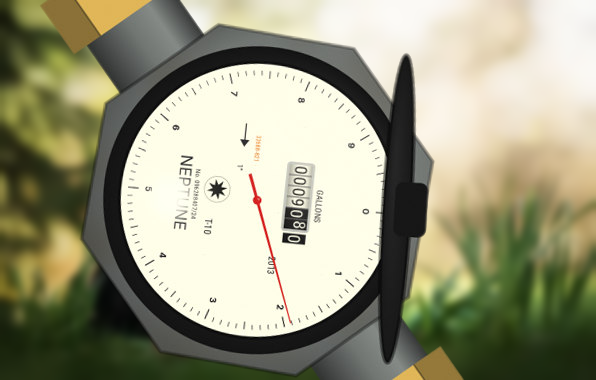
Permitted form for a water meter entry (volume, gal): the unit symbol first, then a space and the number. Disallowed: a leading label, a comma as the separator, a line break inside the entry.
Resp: gal 9081.9
